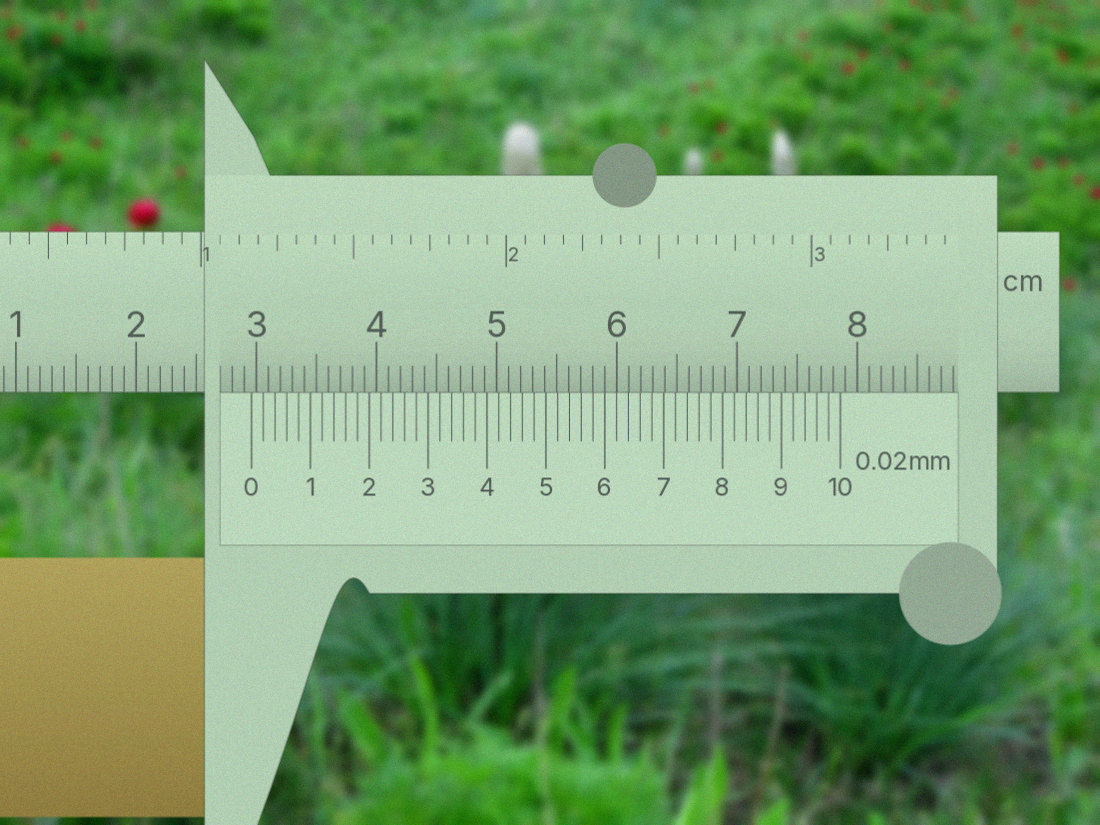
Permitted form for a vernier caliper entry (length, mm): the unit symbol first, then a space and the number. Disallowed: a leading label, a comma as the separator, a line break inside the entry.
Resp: mm 29.6
